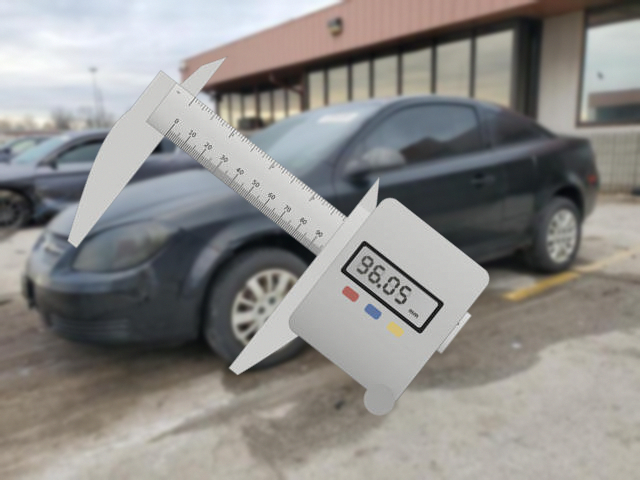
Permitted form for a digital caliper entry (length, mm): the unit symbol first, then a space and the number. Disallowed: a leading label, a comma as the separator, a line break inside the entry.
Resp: mm 96.05
